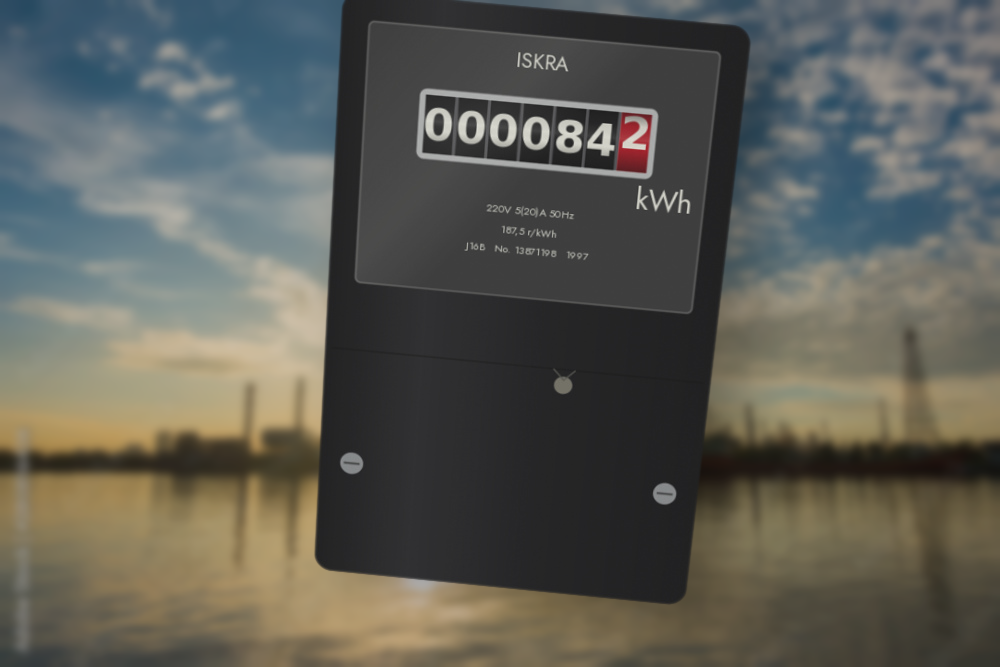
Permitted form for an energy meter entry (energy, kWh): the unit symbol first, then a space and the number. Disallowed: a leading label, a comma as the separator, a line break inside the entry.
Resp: kWh 84.2
